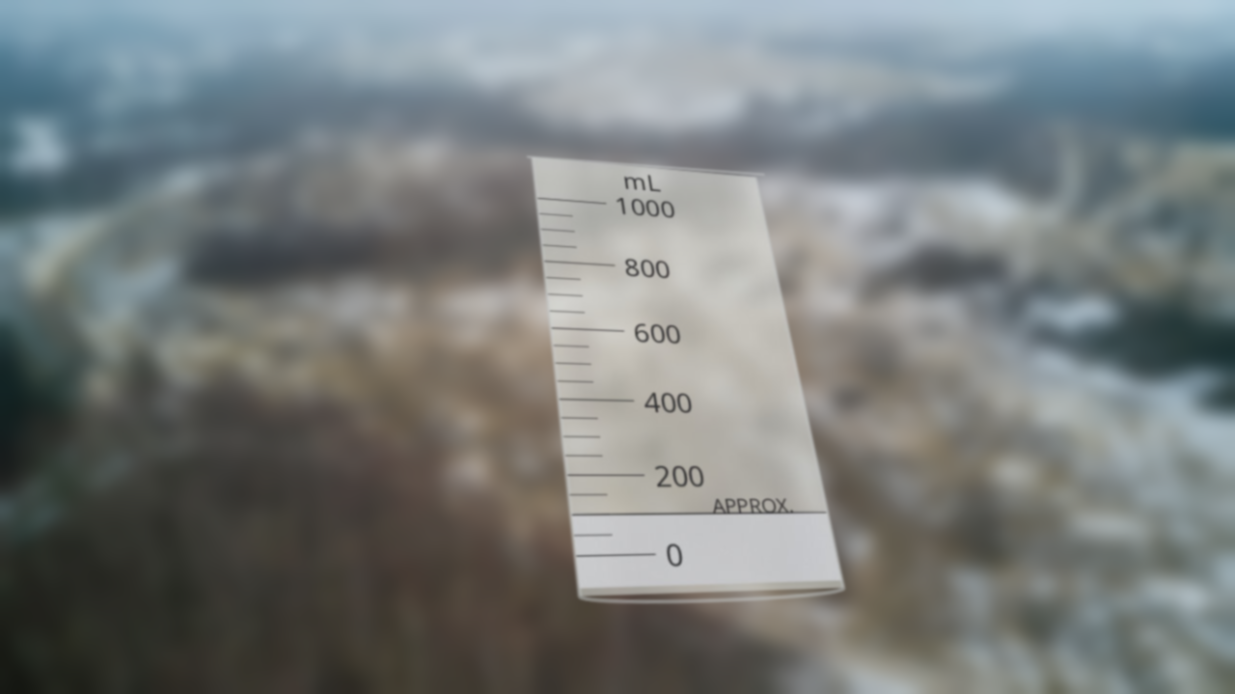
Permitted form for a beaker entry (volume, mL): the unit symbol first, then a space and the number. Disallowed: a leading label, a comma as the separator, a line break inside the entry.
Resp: mL 100
